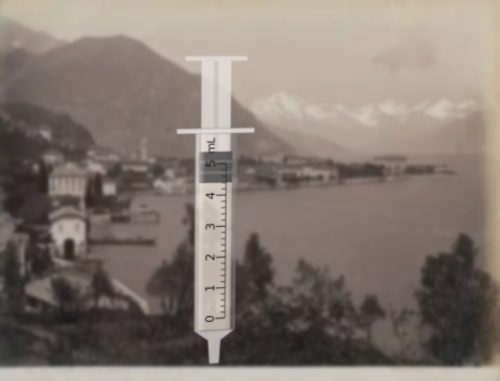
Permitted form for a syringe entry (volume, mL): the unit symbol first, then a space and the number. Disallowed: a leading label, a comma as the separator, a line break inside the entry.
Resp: mL 4.4
